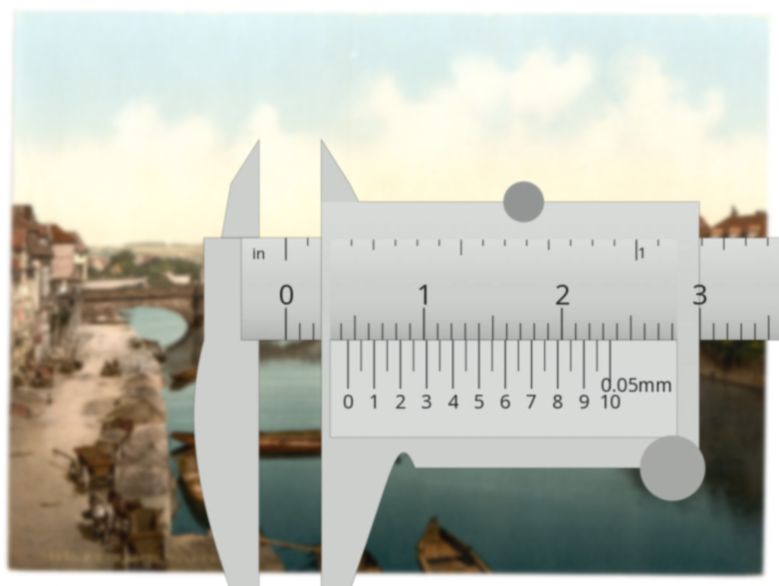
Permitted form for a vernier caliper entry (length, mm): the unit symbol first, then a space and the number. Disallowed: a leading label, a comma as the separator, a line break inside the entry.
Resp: mm 4.5
